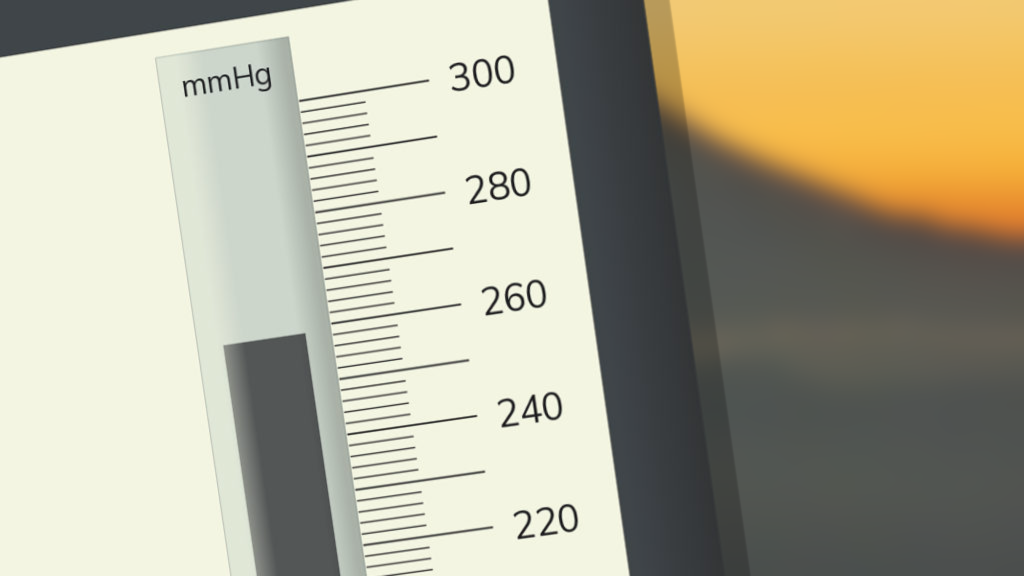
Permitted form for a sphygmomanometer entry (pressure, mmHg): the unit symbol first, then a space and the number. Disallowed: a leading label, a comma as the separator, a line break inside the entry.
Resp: mmHg 259
